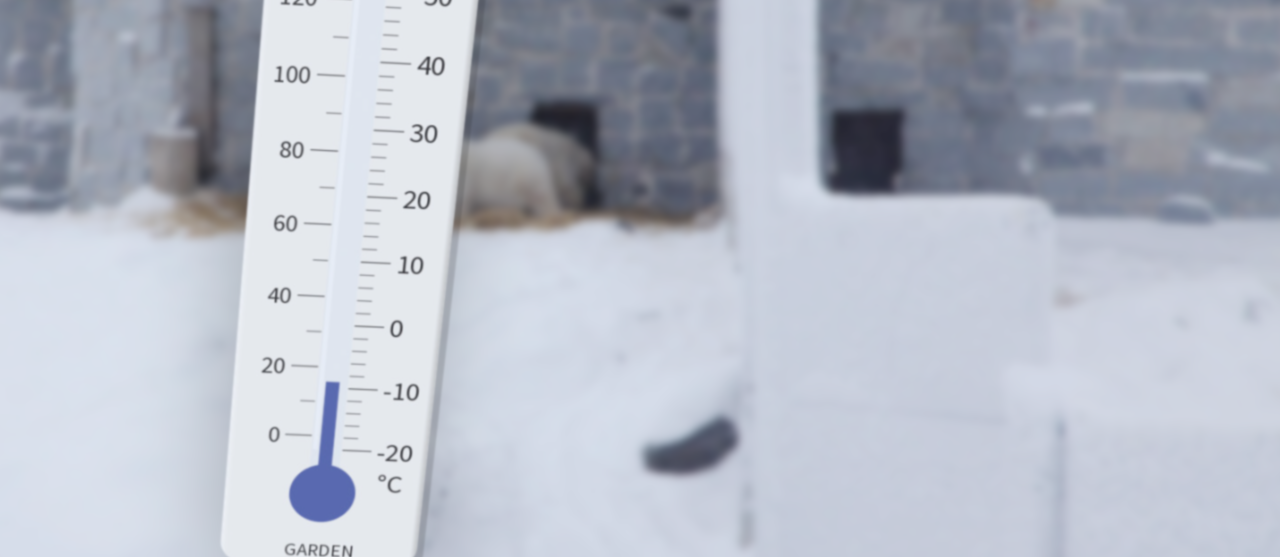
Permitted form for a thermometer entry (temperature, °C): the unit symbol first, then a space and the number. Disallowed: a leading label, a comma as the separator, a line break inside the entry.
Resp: °C -9
